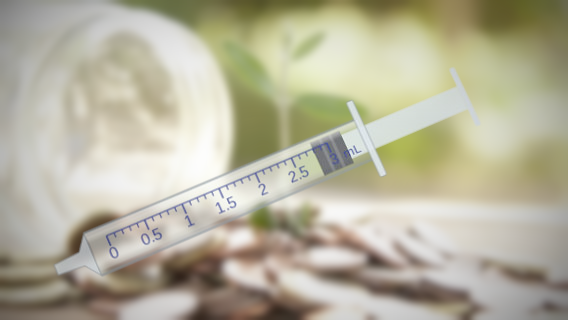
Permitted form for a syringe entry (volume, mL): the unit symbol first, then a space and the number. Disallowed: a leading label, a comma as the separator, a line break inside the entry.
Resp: mL 2.8
